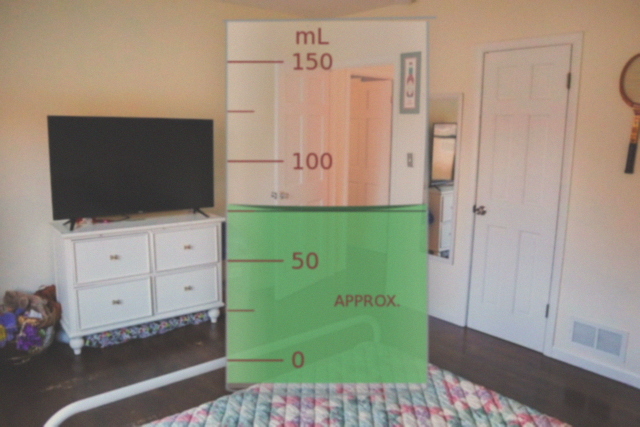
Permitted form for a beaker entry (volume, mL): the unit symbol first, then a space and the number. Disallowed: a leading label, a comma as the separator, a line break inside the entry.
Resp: mL 75
